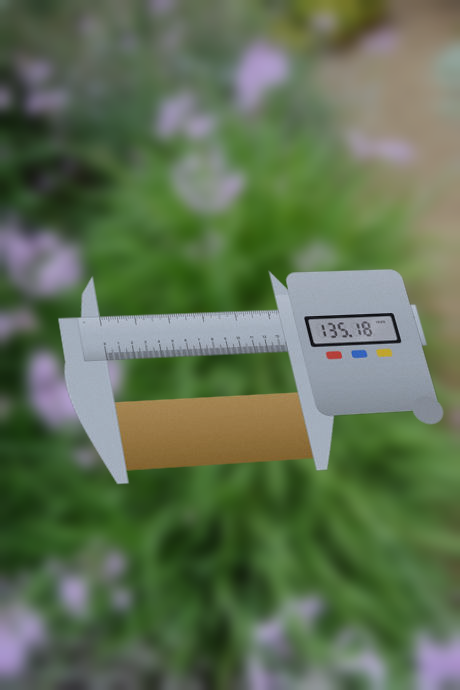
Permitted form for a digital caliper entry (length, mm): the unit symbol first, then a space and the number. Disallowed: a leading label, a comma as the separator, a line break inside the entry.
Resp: mm 135.18
